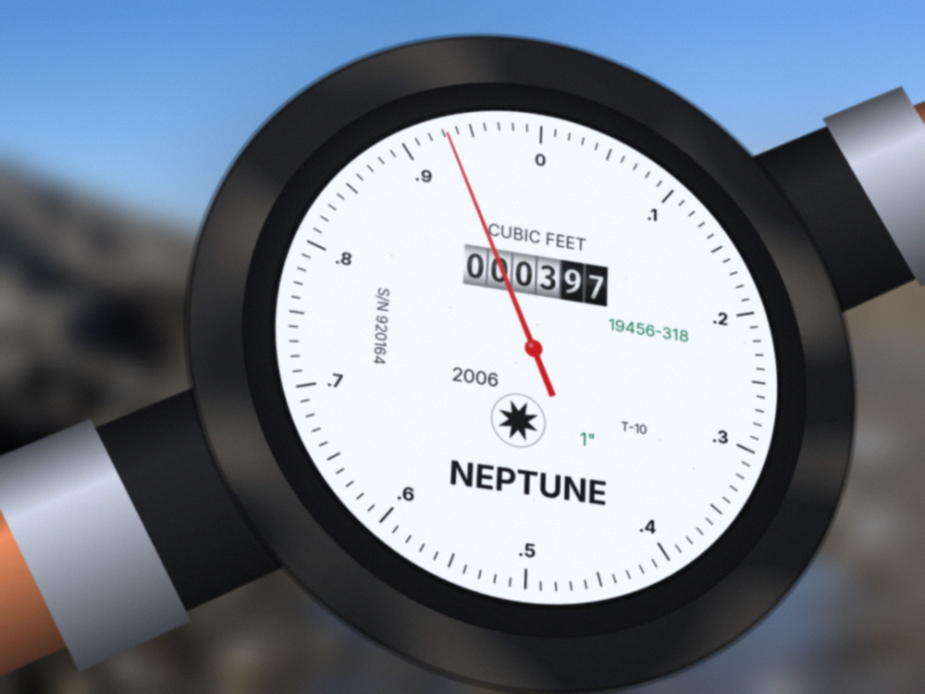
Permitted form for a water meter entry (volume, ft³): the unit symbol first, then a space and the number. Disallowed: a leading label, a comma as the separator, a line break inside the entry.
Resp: ft³ 396.93
